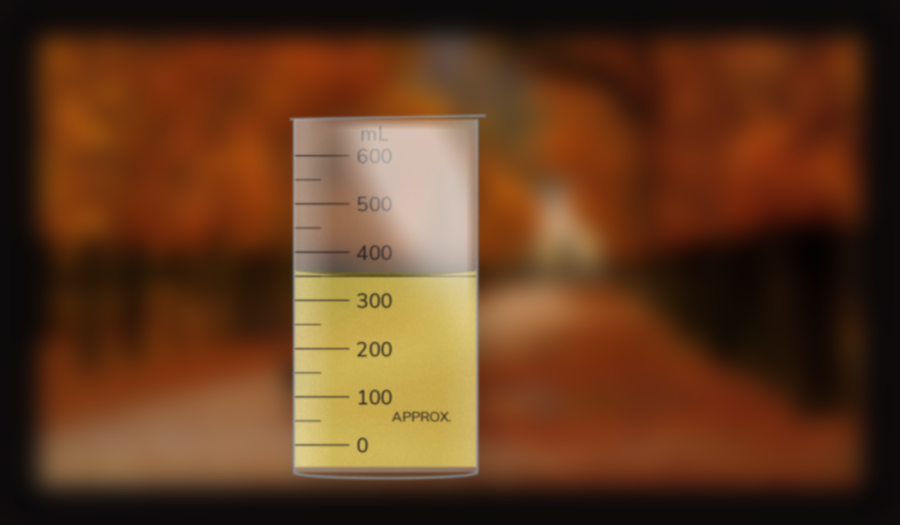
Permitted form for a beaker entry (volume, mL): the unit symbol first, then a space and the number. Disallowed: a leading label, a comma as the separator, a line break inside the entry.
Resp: mL 350
